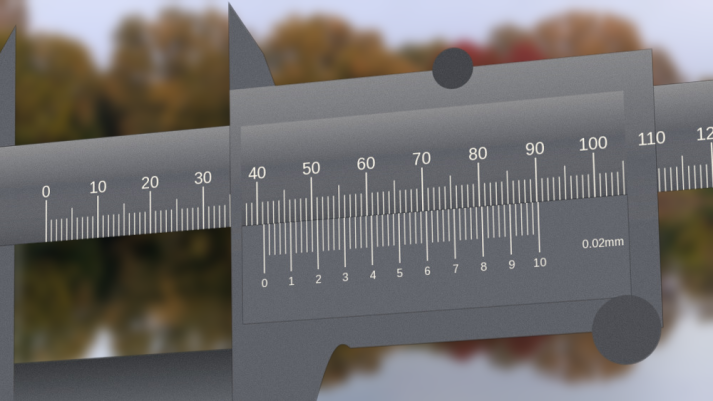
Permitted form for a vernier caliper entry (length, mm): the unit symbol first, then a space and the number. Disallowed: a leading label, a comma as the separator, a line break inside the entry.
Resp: mm 41.2
